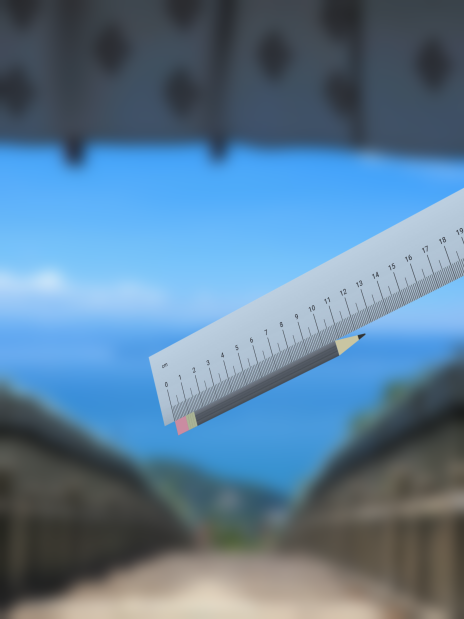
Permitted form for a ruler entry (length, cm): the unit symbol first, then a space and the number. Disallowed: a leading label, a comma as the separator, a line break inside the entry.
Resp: cm 12.5
